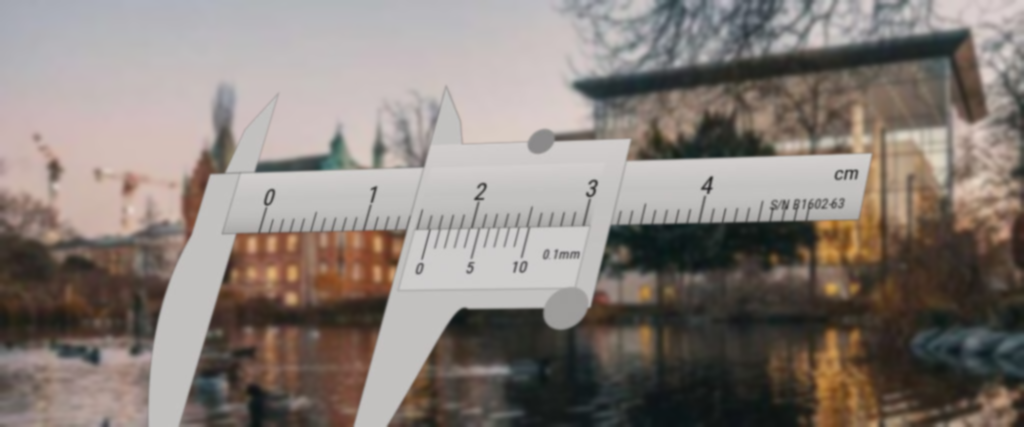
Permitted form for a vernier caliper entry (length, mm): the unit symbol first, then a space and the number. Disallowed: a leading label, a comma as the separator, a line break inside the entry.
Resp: mm 16.2
